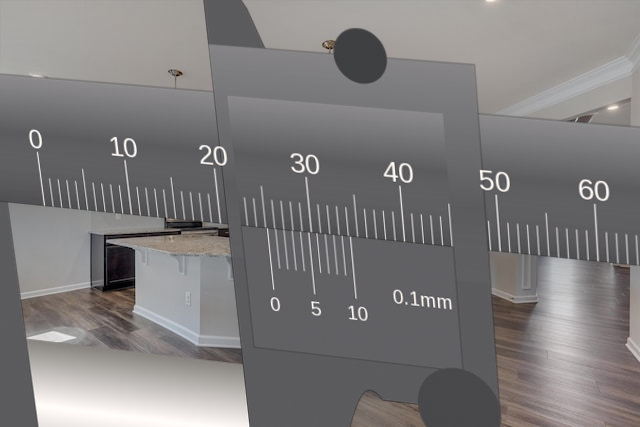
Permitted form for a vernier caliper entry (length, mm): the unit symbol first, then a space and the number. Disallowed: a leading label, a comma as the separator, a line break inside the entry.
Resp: mm 25.2
